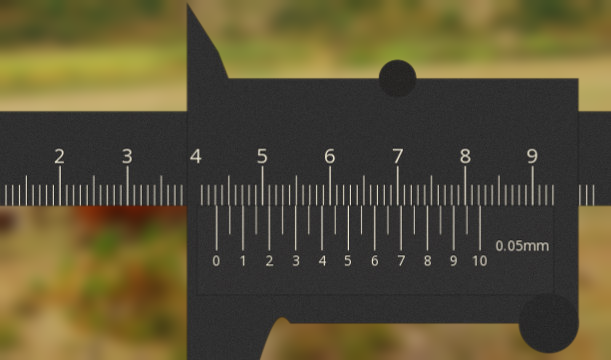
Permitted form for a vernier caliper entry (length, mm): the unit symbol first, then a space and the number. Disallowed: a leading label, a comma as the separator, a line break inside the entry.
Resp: mm 43.2
